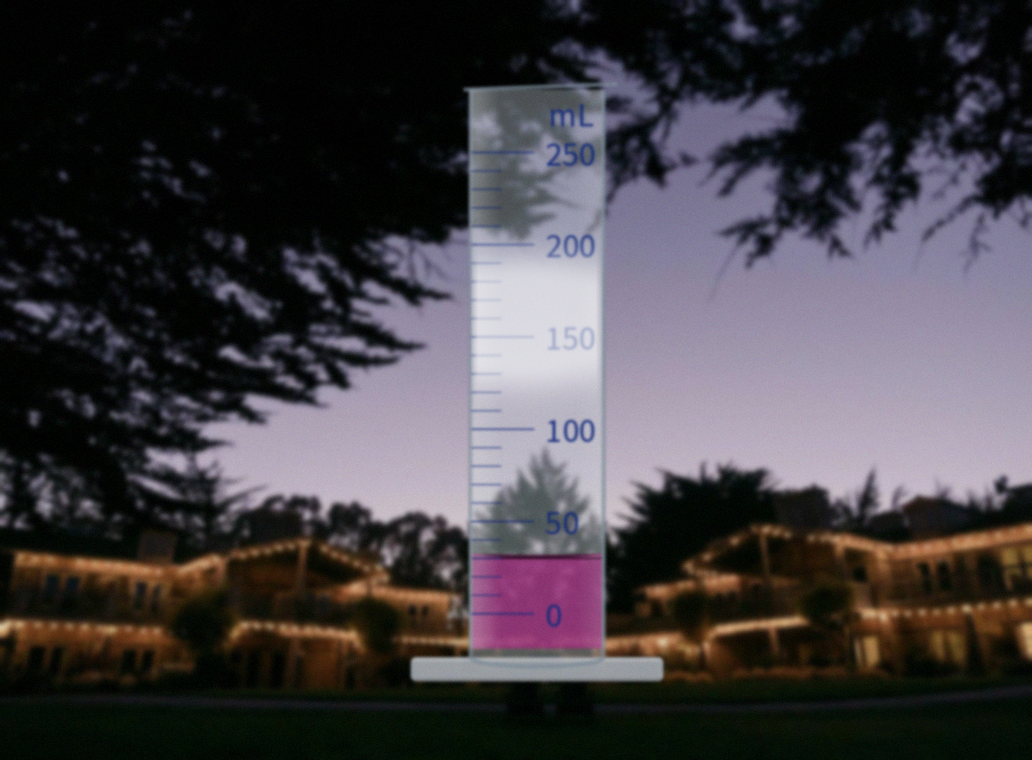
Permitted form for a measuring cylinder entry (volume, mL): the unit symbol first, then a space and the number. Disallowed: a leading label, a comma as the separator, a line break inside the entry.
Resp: mL 30
